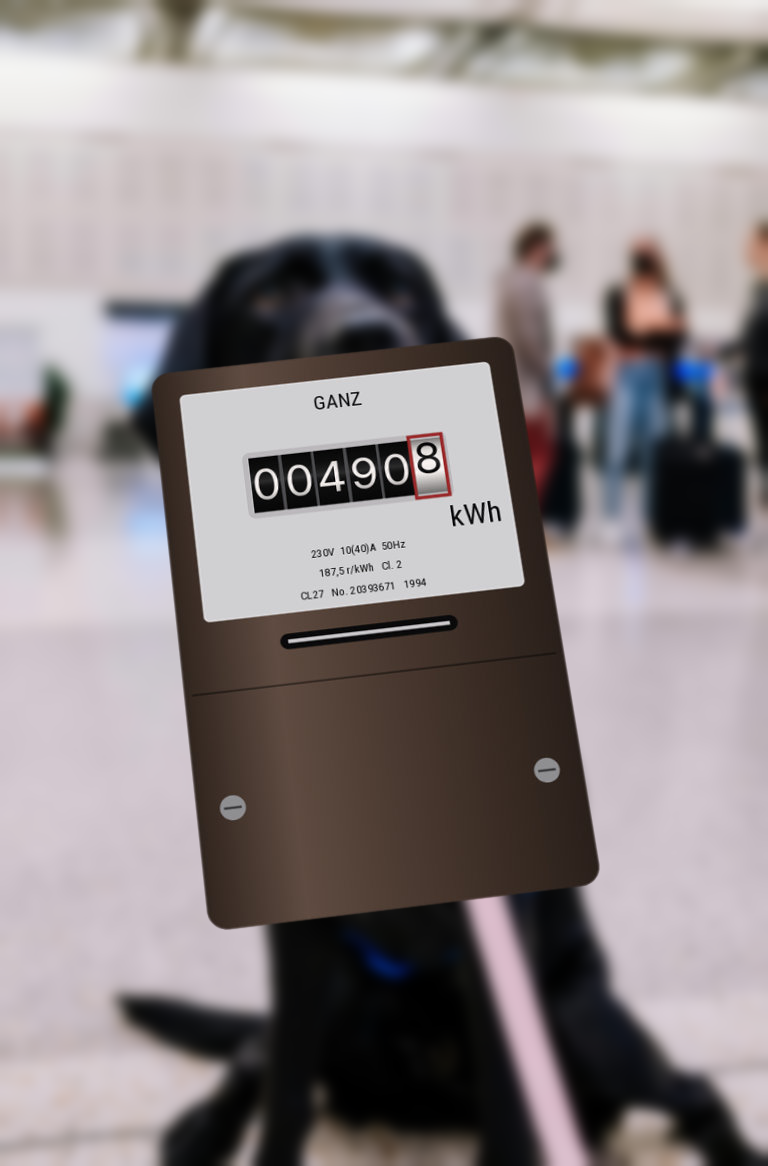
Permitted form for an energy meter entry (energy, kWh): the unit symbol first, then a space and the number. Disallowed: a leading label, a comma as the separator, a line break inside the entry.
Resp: kWh 490.8
